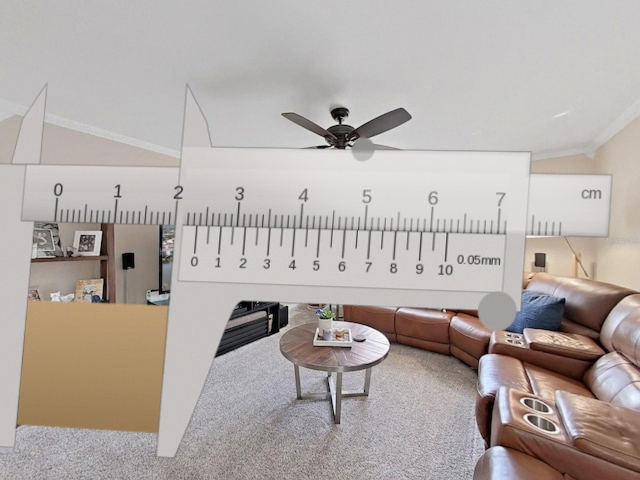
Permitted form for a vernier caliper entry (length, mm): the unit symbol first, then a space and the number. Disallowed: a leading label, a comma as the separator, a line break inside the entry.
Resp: mm 23.5
